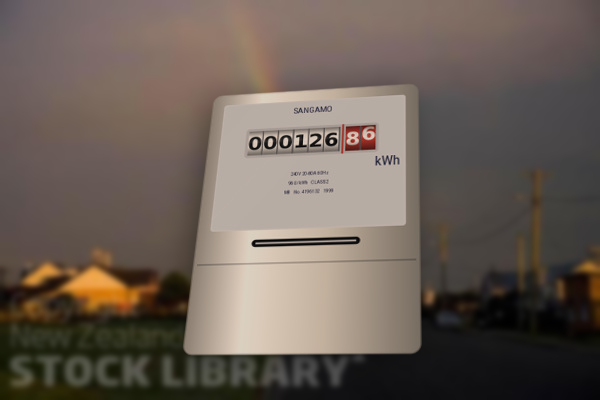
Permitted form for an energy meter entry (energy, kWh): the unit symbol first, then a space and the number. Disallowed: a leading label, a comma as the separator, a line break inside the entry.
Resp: kWh 126.86
